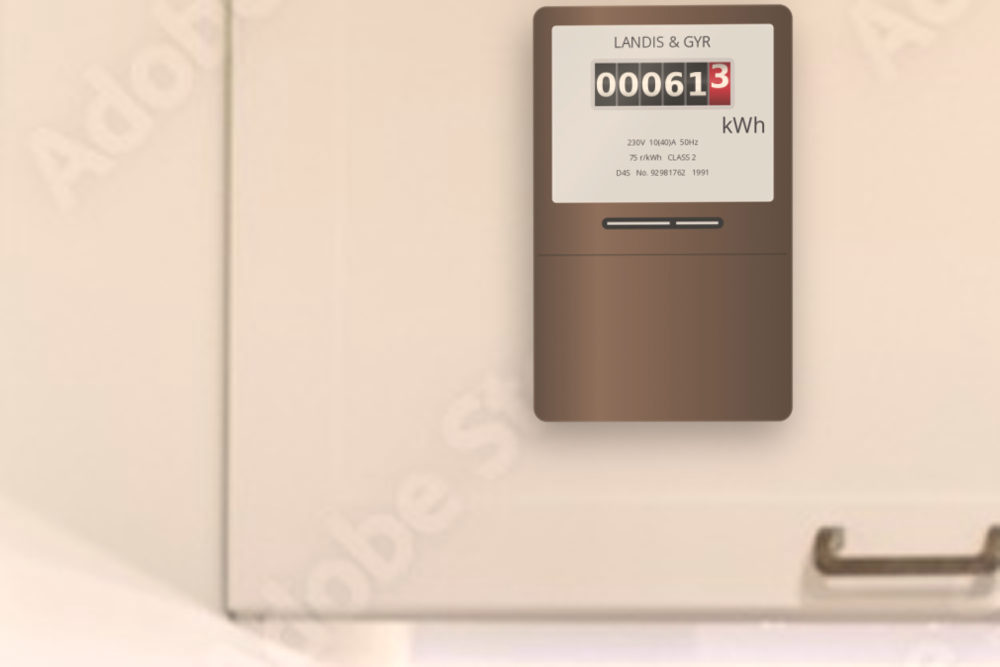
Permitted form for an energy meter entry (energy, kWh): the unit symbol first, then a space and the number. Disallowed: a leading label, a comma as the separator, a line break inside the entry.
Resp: kWh 61.3
